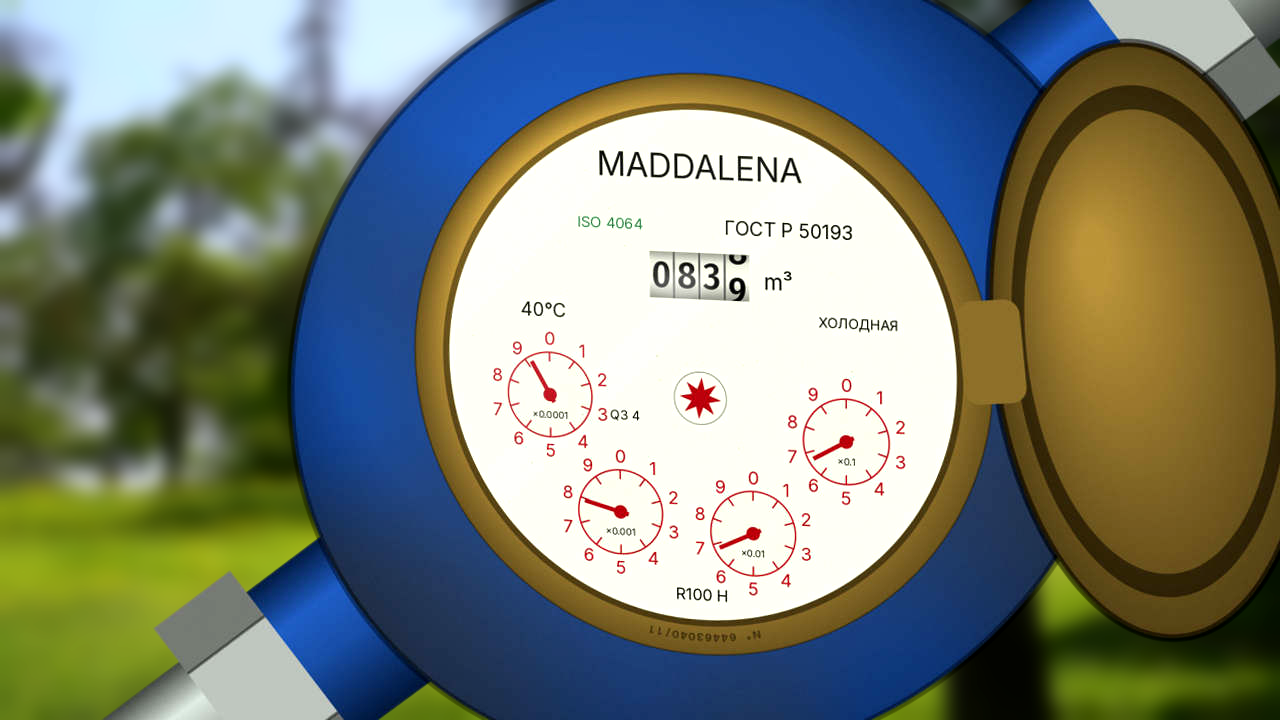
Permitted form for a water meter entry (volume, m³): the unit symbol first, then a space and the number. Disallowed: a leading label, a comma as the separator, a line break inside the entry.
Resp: m³ 838.6679
